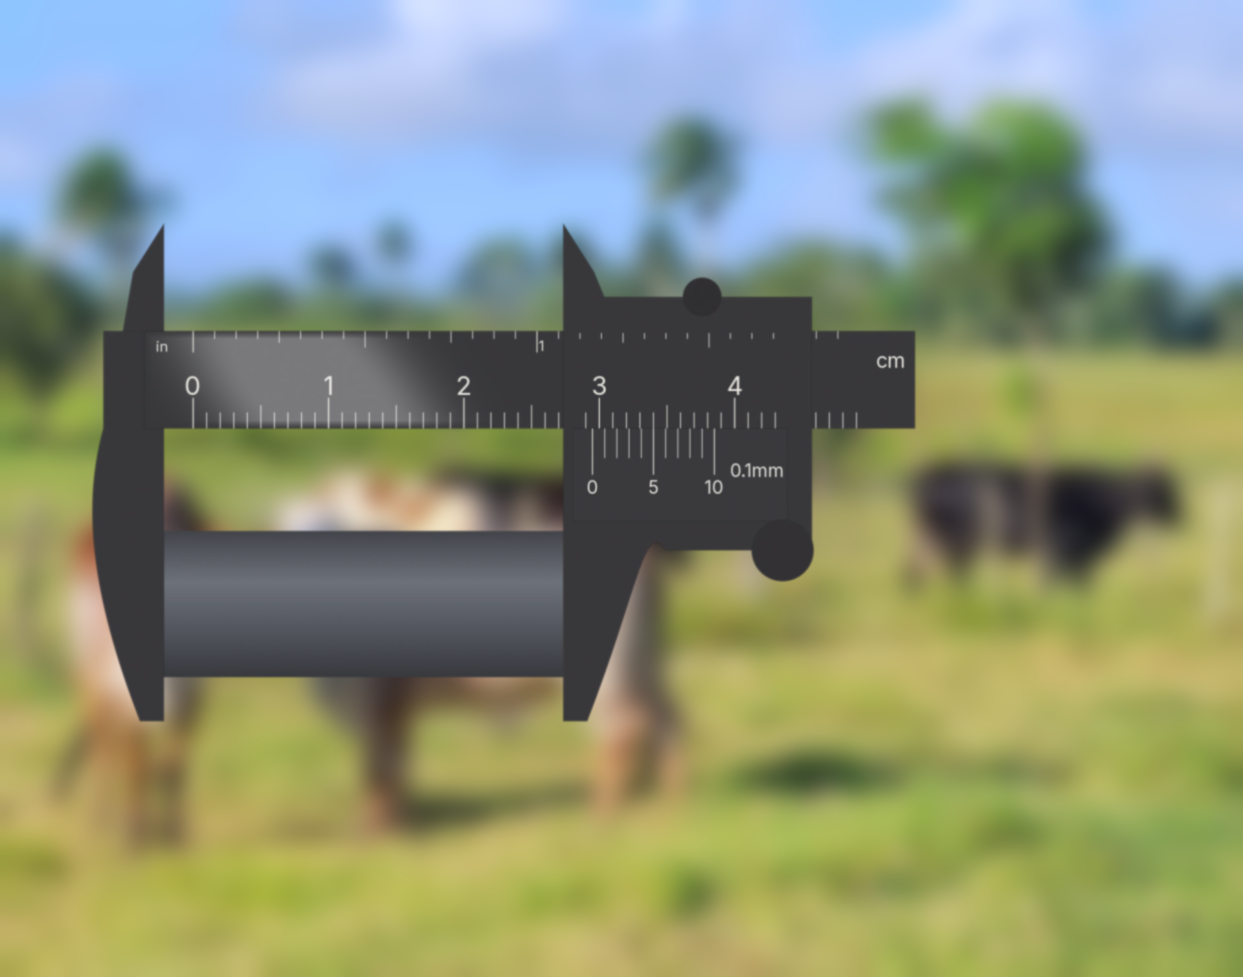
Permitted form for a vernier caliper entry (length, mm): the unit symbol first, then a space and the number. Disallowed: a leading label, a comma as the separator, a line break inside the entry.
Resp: mm 29.5
